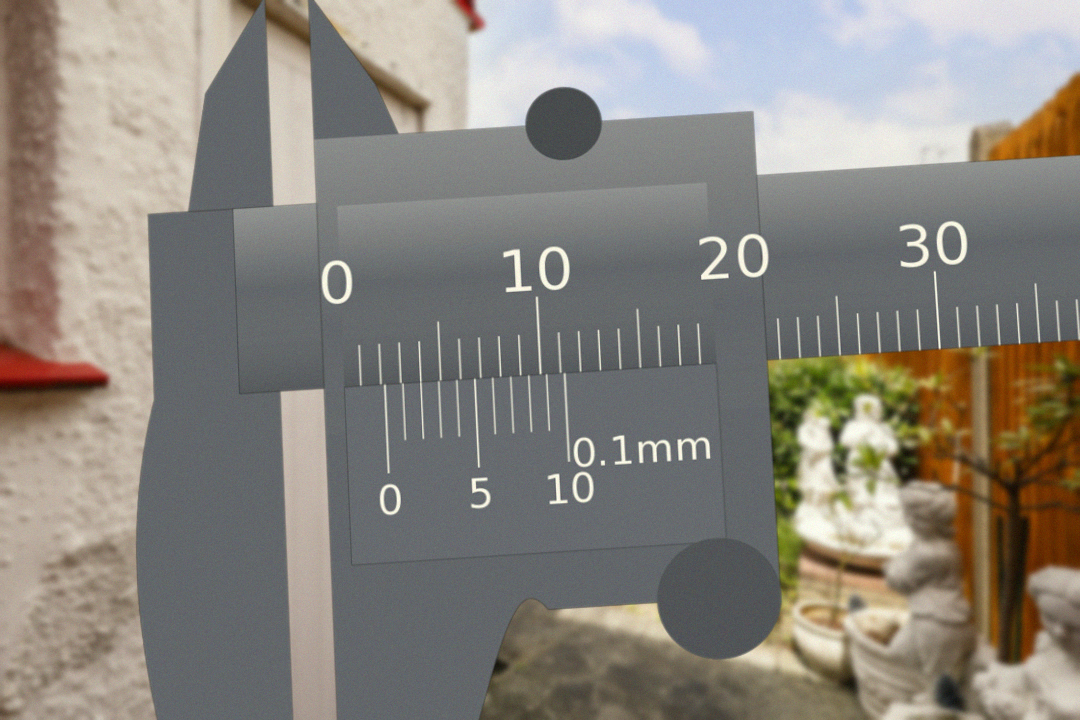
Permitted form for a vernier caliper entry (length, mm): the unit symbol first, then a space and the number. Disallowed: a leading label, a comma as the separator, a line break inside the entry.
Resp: mm 2.2
